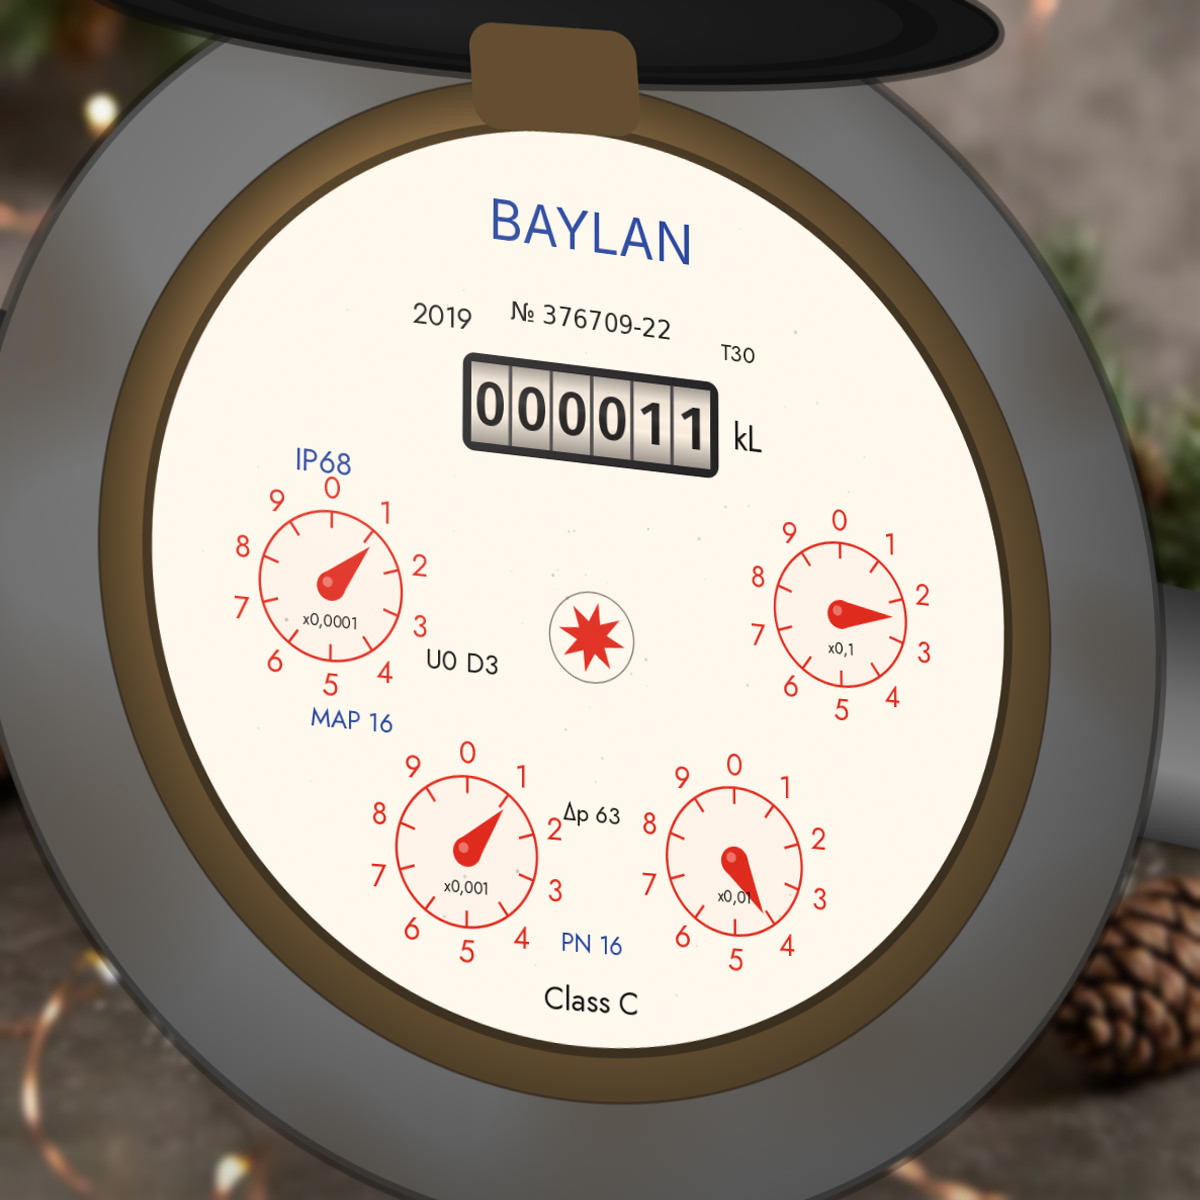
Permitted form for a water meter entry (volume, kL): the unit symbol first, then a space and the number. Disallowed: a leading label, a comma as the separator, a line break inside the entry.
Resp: kL 11.2411
